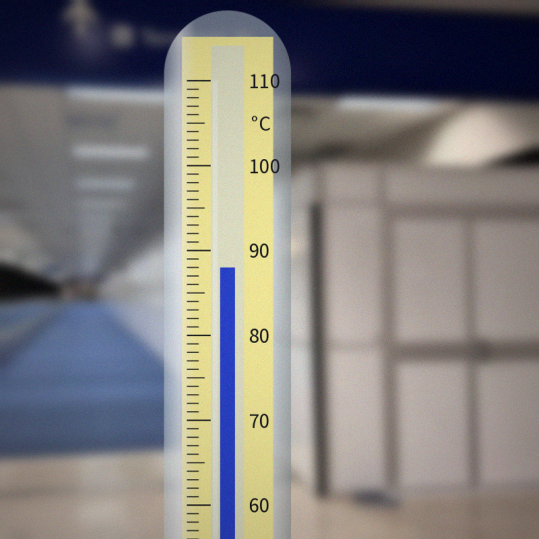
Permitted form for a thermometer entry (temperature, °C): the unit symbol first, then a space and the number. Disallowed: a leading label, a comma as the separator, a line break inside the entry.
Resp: °C 88
